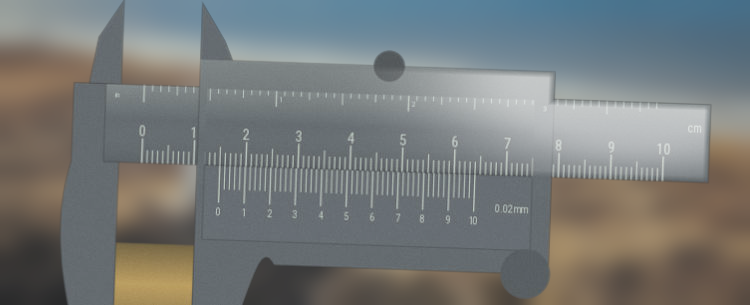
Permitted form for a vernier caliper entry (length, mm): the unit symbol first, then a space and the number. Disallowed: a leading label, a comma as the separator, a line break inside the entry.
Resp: mm 15.0
